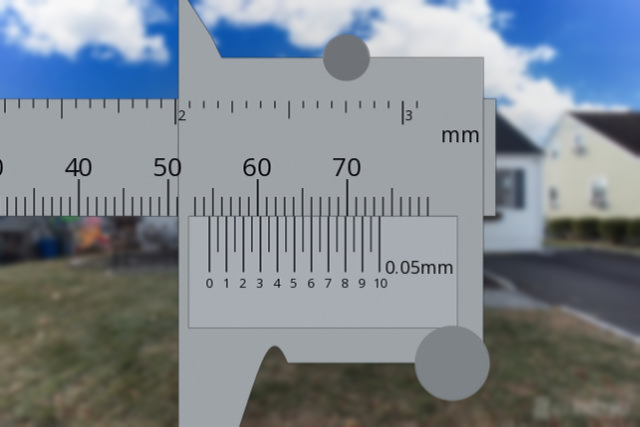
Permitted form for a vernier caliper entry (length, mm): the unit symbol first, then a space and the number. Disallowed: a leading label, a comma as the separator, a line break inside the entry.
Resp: mm 54.6
